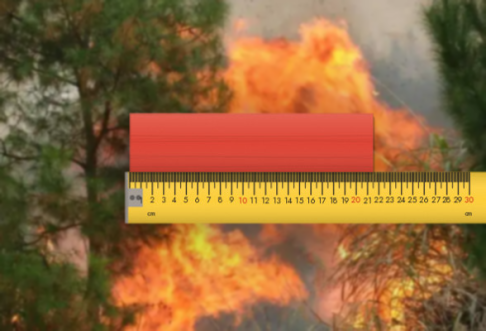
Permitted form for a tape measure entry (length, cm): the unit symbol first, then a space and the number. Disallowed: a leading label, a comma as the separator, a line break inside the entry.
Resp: cm 21.5
